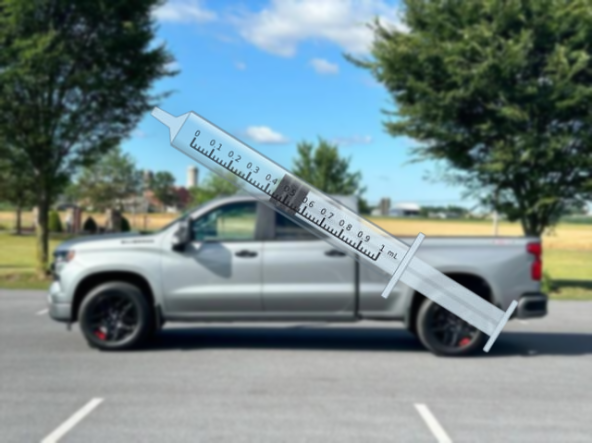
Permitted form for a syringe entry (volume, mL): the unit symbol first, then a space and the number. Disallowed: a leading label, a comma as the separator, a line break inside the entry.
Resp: mL 0.44
